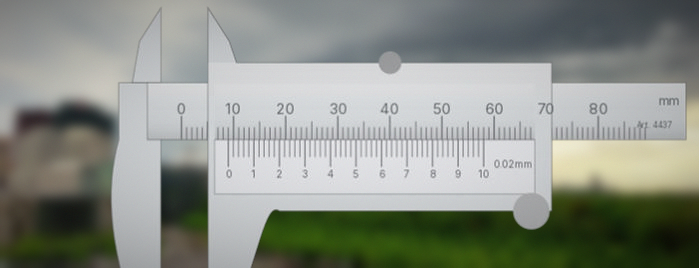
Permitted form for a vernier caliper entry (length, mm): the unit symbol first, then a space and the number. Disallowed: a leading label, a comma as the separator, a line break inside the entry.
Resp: mm 9.0
